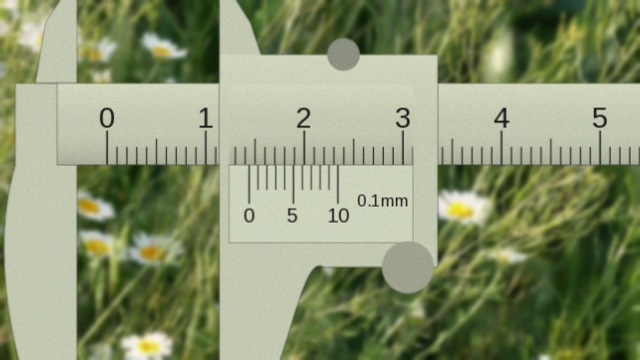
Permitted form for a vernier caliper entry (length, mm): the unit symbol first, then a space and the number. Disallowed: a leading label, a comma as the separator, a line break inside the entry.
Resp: mm 14.4
